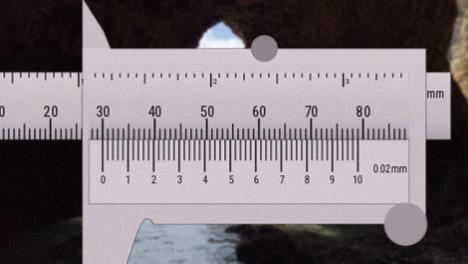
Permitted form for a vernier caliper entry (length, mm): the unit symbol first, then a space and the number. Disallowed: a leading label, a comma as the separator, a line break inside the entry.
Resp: mm 30.0
